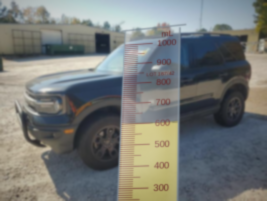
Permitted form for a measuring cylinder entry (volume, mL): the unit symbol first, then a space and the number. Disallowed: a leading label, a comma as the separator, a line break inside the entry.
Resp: mL 600
